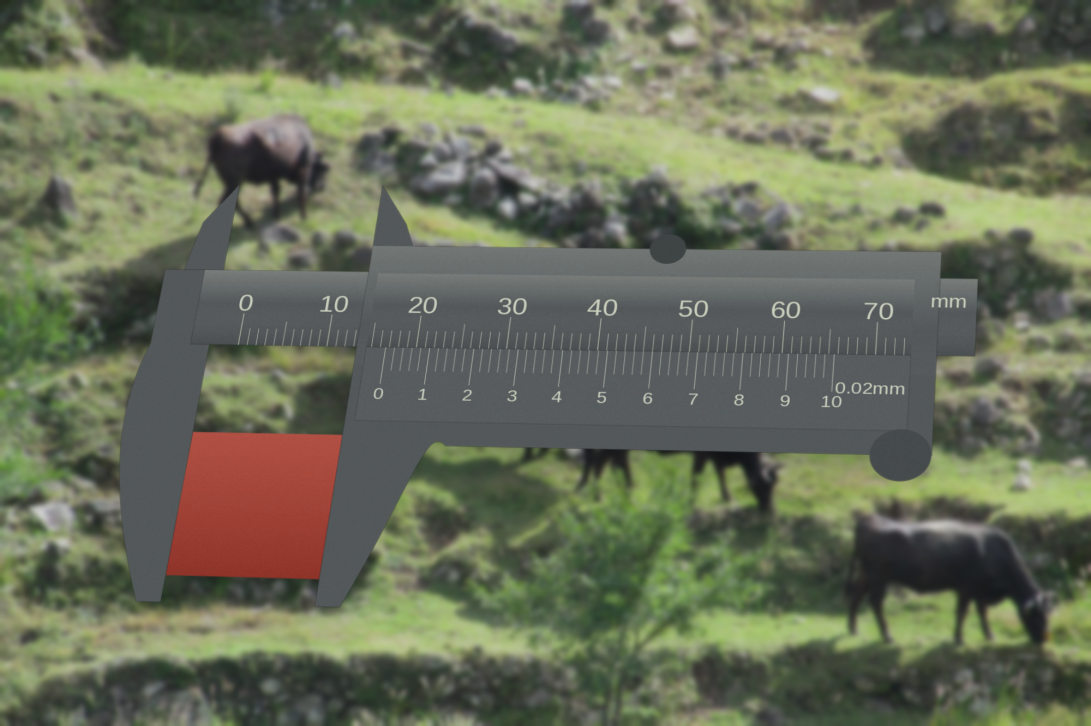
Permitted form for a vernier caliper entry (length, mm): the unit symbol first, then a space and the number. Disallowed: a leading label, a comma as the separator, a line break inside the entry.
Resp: mm 16.6
